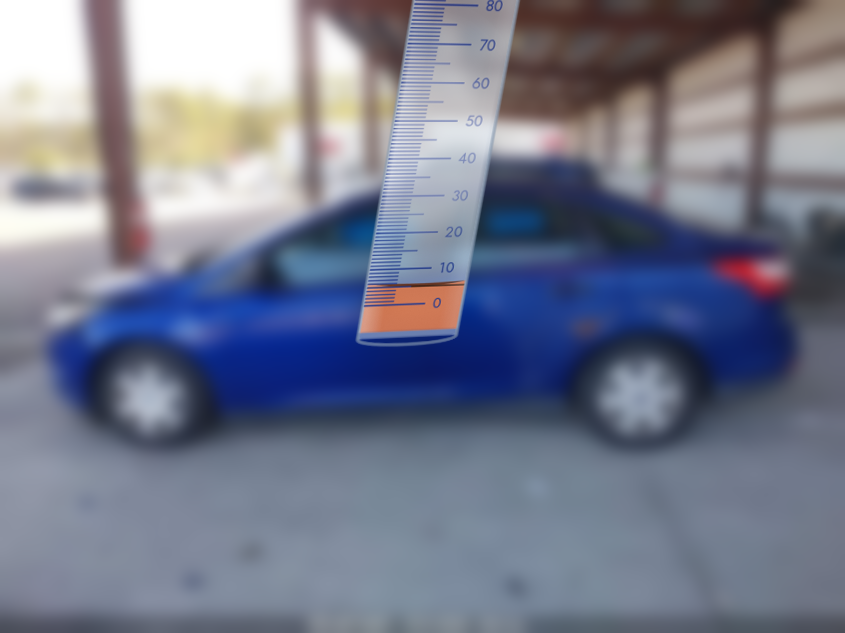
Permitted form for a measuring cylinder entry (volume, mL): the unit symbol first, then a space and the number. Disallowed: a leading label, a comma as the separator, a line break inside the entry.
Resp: mL 5
